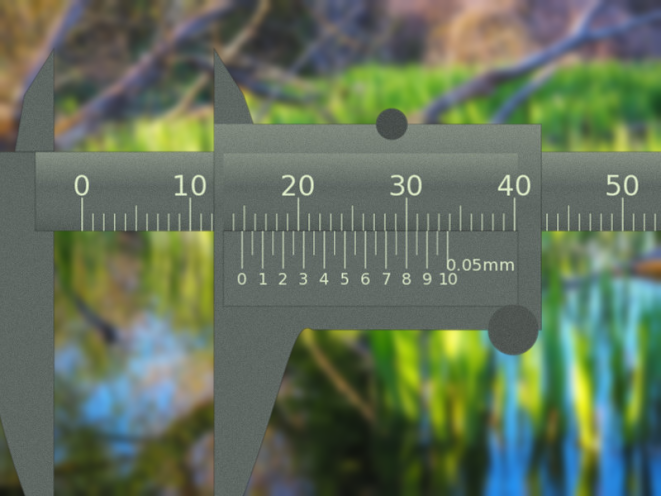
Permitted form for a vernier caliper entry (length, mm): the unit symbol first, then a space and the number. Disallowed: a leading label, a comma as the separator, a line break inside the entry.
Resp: mm 14.8
